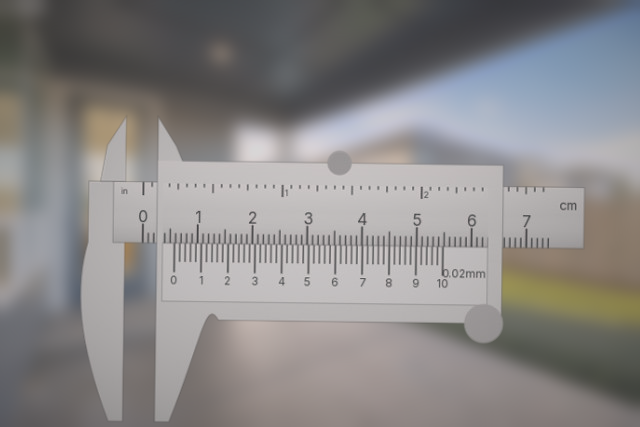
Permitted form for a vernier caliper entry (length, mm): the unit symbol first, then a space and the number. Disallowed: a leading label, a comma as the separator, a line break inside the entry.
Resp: mm 5.8
